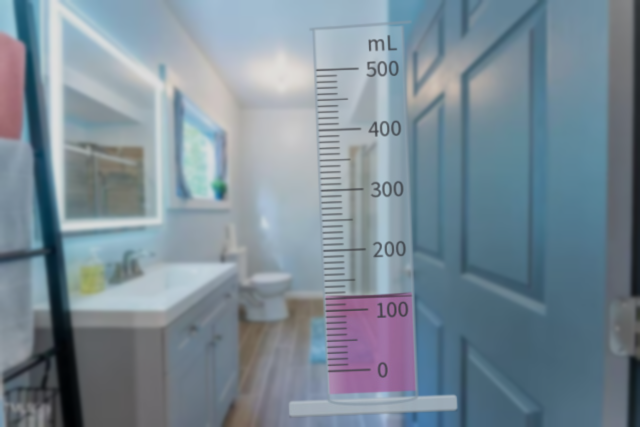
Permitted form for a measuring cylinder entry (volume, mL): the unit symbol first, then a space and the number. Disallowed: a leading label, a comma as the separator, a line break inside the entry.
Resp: mL 120
